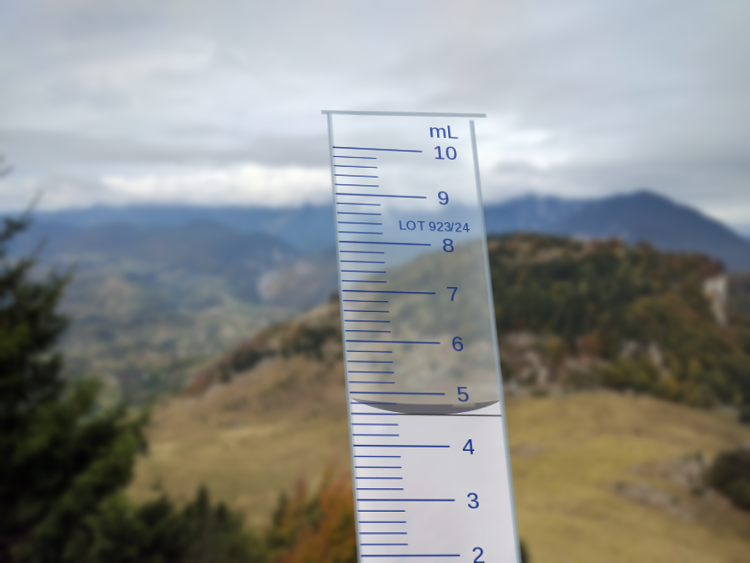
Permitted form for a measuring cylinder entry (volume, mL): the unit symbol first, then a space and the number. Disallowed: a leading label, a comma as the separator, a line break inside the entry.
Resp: mL 4.6
